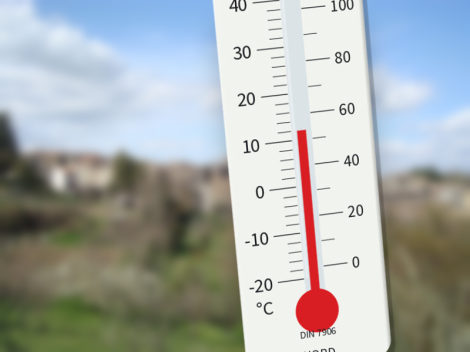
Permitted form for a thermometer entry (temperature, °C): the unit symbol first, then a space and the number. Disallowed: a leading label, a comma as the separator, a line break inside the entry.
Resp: °C 12
